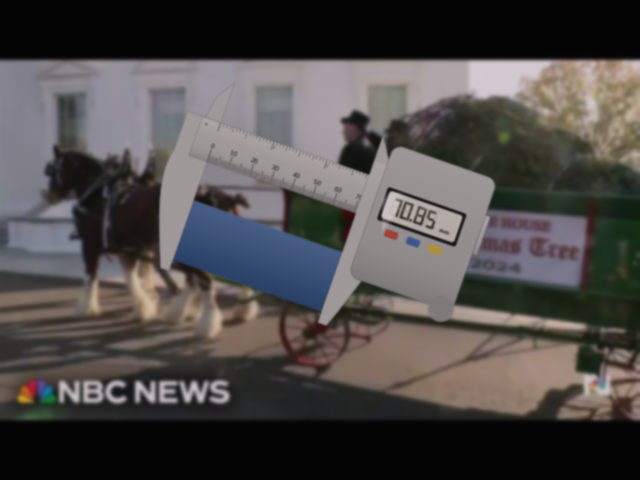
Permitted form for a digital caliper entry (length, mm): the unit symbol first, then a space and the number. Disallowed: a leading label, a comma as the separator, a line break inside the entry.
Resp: mm 70.85
